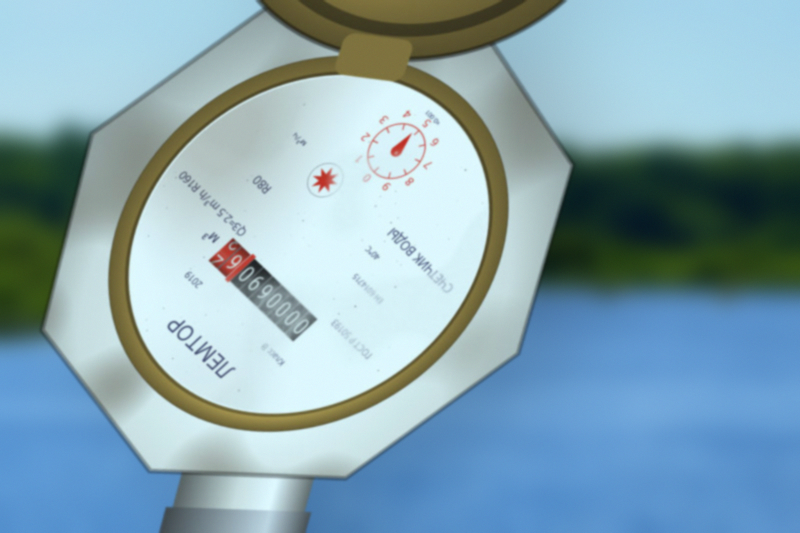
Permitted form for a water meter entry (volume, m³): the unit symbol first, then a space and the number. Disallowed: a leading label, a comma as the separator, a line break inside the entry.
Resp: m³ 690.624
